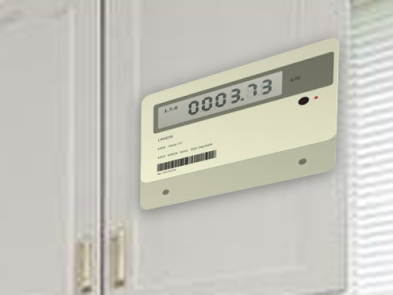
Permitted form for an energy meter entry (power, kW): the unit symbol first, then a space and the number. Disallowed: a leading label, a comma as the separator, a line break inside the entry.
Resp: kW 3.73
